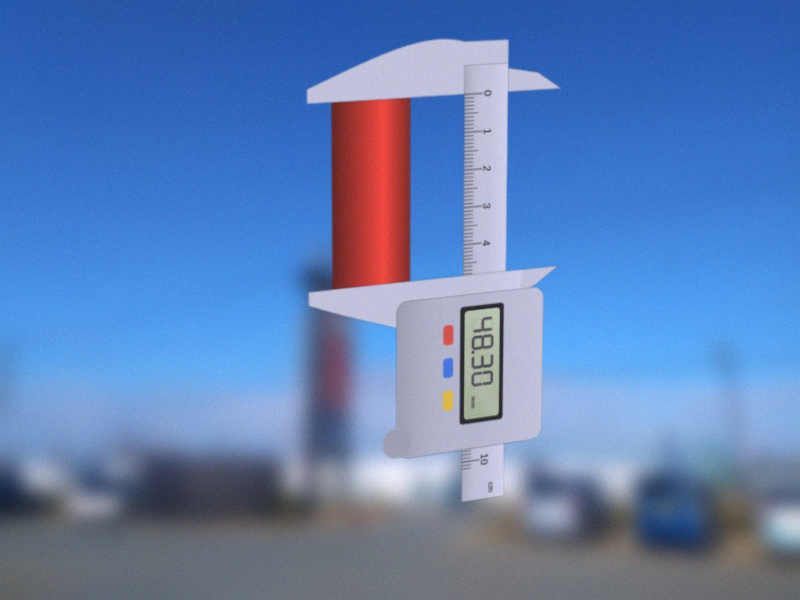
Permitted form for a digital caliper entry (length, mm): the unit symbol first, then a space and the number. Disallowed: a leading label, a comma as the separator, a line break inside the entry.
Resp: mm 48.30
